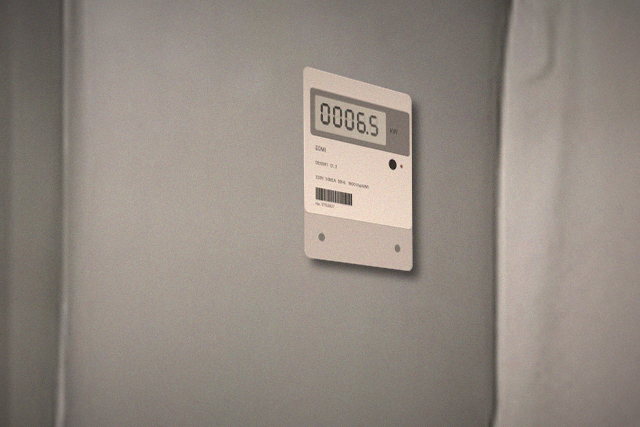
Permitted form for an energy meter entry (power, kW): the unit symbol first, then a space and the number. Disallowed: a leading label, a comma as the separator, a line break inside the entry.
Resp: kW 6.5
